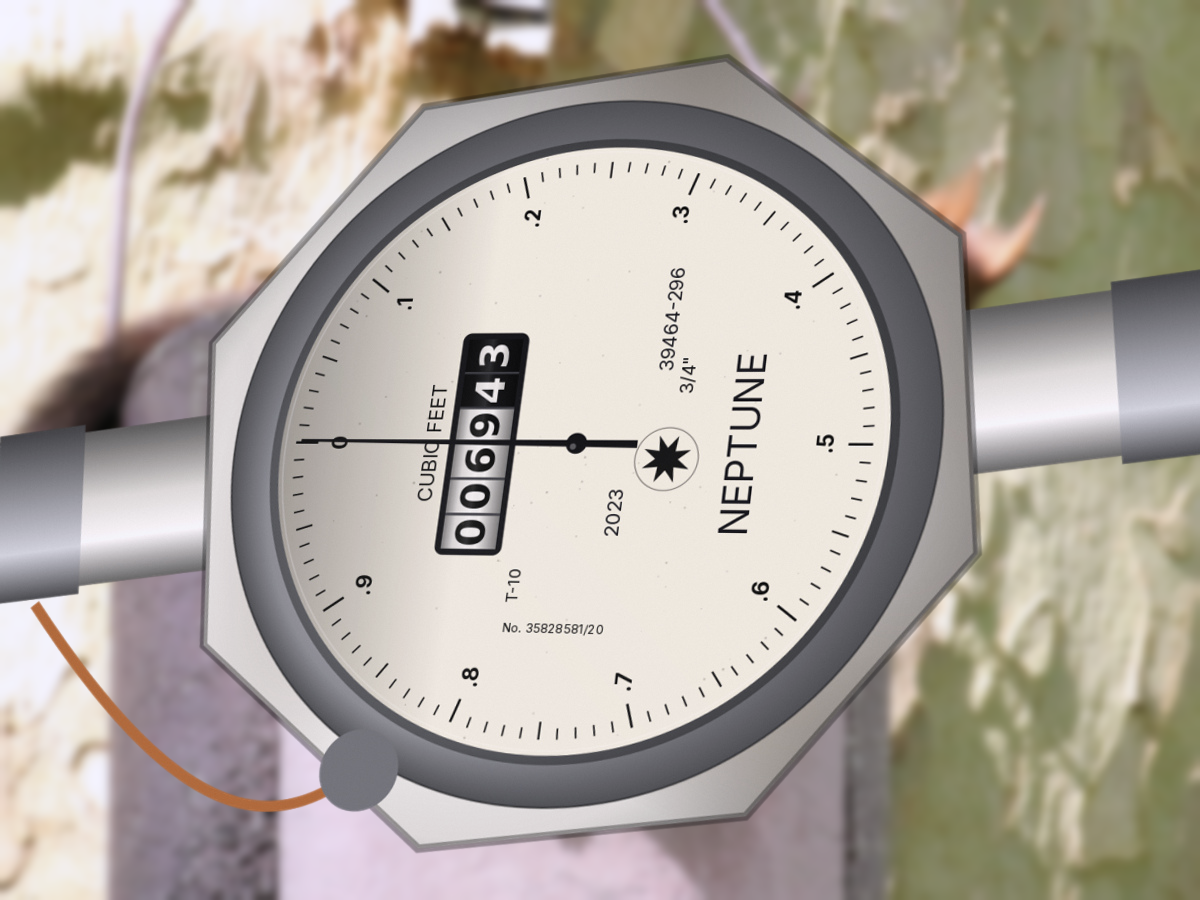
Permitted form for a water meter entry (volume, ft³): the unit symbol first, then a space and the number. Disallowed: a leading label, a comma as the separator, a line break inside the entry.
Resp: ft³ 6943.00
